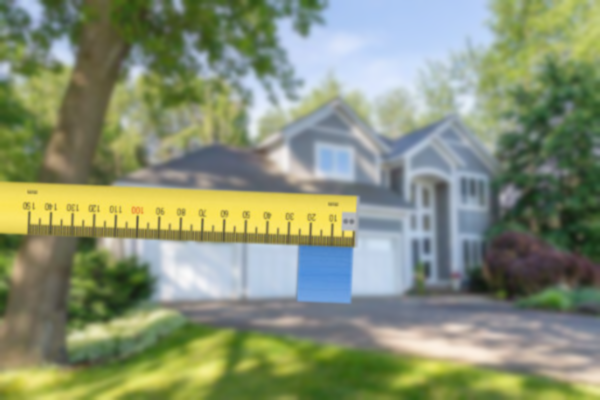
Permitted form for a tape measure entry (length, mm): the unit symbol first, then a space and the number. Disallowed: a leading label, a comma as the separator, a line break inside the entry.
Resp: mm 25
